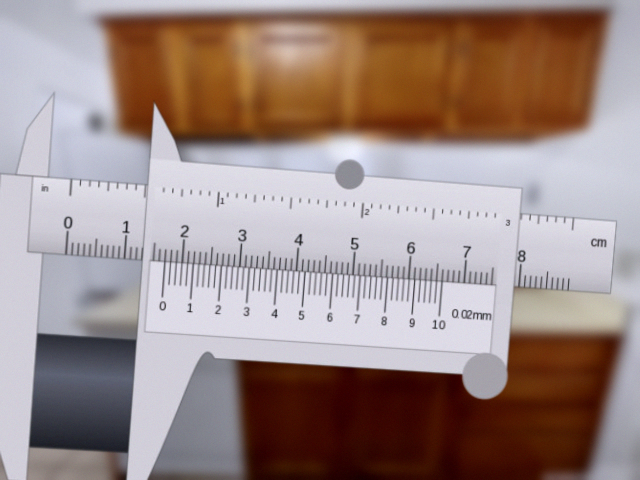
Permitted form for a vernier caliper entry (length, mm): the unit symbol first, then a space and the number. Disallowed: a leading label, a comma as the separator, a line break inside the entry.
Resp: mm 17.0
